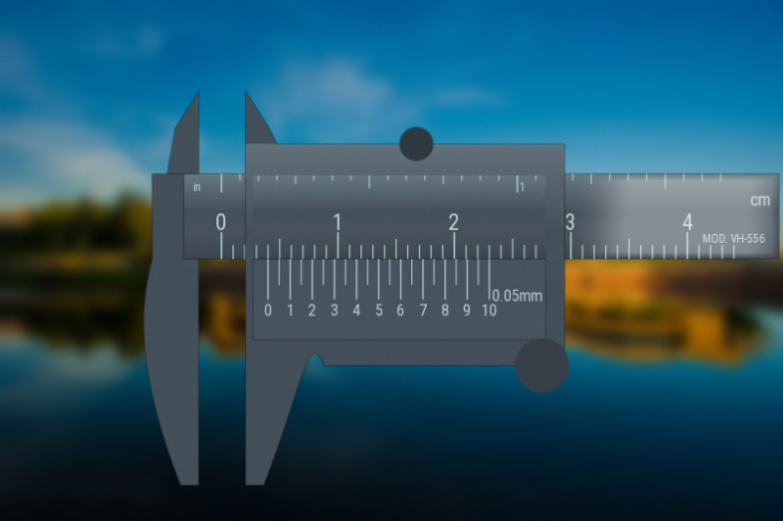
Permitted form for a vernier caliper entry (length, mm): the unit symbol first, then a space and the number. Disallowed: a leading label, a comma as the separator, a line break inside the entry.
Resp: mm 4.0
